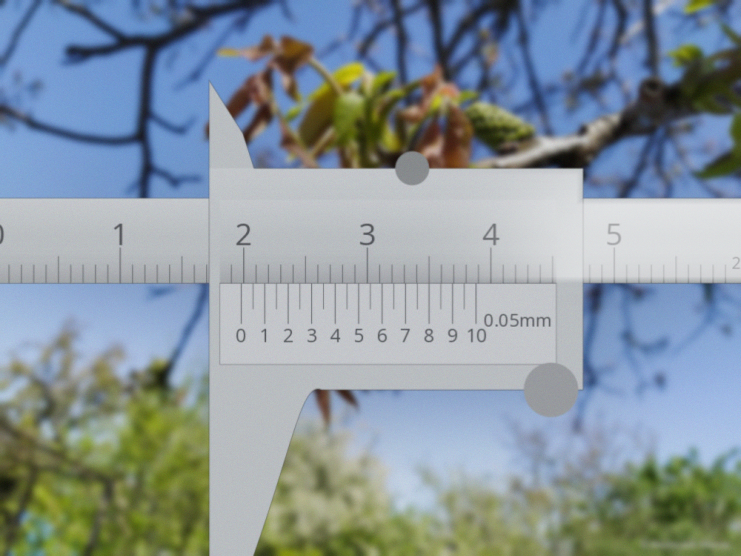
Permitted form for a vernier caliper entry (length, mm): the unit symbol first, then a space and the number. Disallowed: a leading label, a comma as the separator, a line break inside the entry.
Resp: mm 19.8
